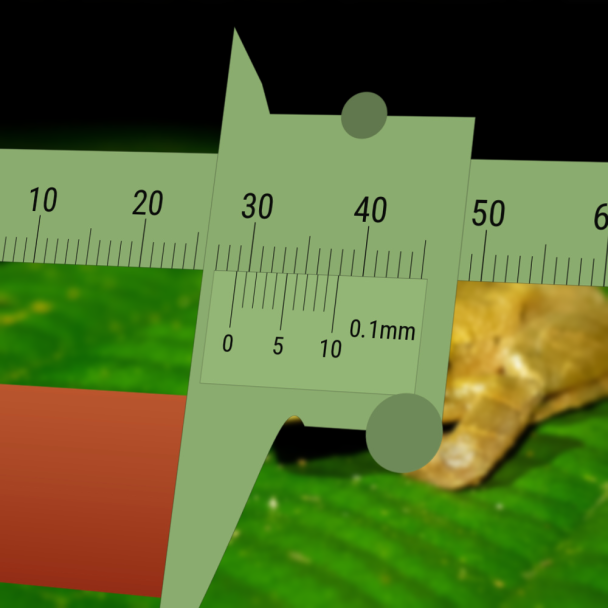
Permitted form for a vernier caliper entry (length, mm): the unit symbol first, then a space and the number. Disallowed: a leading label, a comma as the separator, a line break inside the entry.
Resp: mm 28.9
